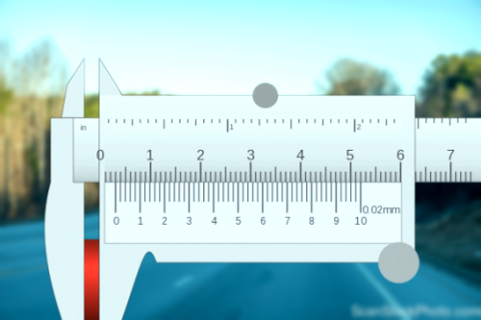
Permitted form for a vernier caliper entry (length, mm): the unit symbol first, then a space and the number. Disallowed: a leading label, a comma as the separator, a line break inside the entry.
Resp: mm 3.0
